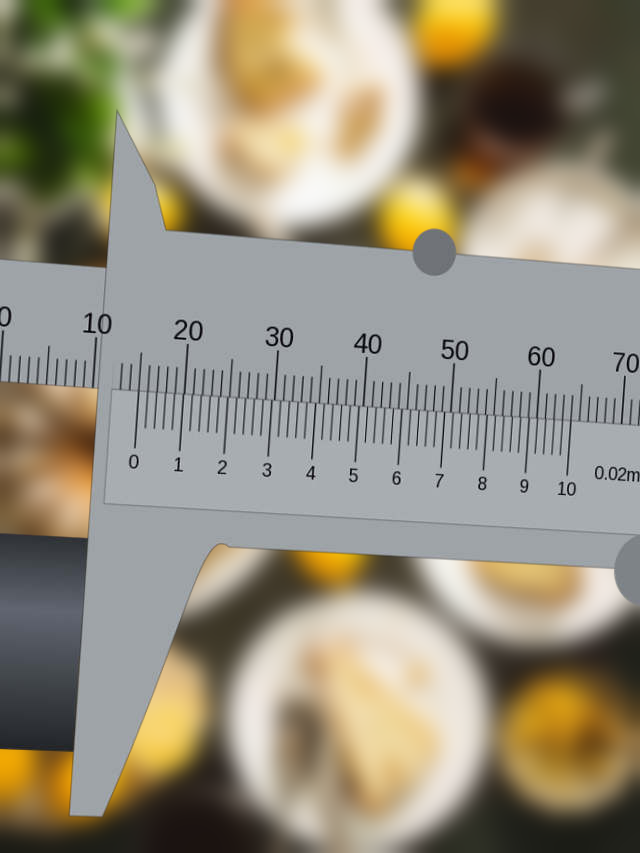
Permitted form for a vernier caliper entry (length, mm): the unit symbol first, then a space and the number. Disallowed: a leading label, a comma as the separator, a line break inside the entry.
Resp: mm 15.0
